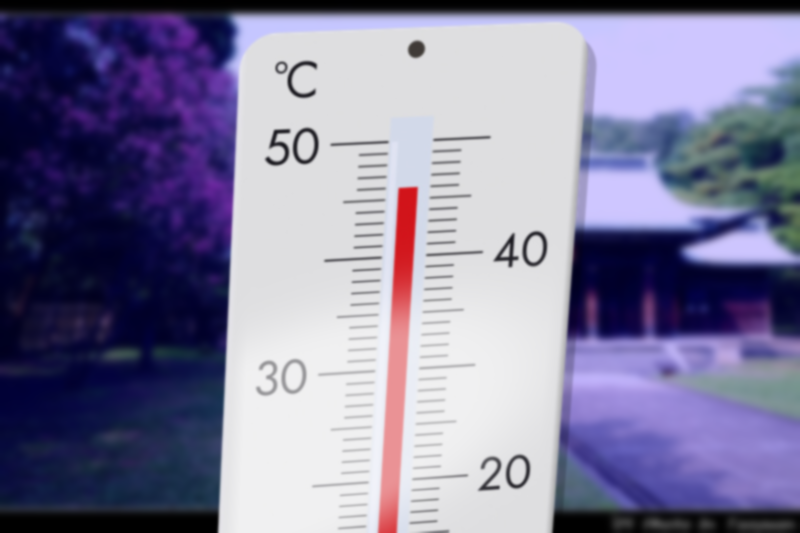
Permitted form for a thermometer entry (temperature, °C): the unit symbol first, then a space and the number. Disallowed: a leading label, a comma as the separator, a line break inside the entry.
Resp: °C 46
